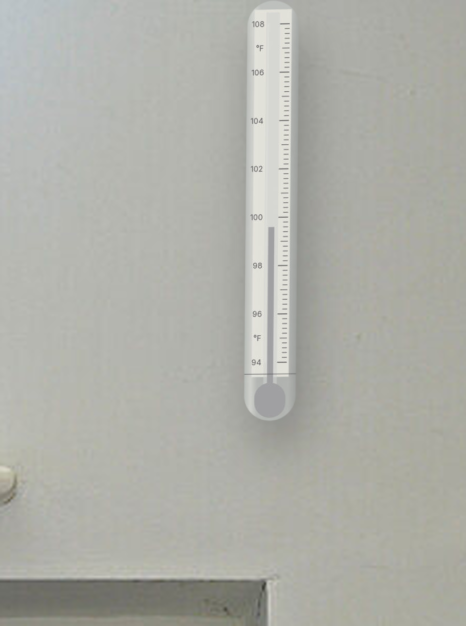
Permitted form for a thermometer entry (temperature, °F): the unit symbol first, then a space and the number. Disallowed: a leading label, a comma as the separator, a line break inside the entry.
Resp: °F 99.6
